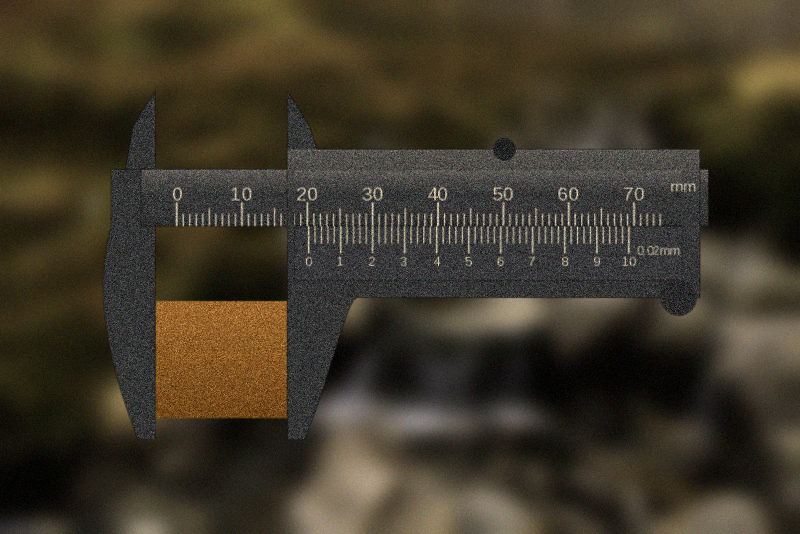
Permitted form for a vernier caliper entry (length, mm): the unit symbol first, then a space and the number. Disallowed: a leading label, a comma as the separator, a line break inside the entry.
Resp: mm 20.2
